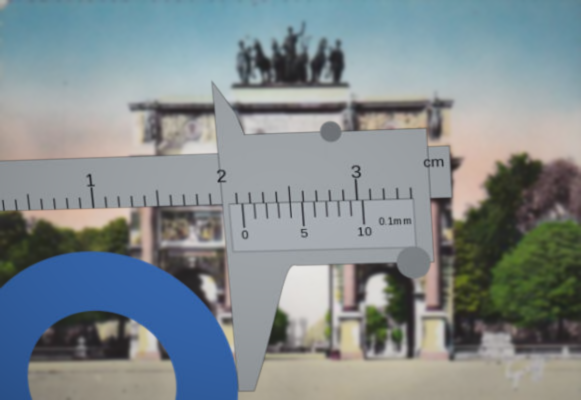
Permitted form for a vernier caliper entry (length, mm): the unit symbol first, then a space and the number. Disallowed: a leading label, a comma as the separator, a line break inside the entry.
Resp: mm 21.4
